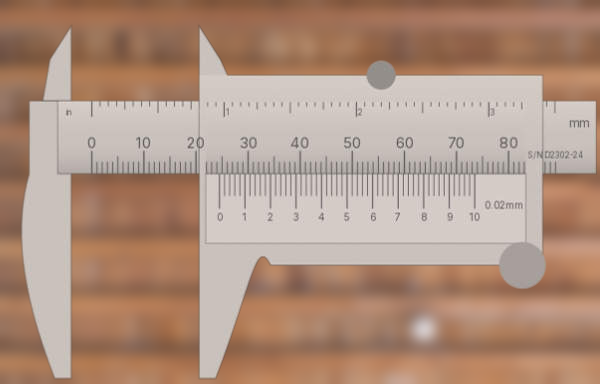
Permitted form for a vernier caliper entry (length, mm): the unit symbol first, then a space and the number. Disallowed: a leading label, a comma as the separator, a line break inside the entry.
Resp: mm 24.5
